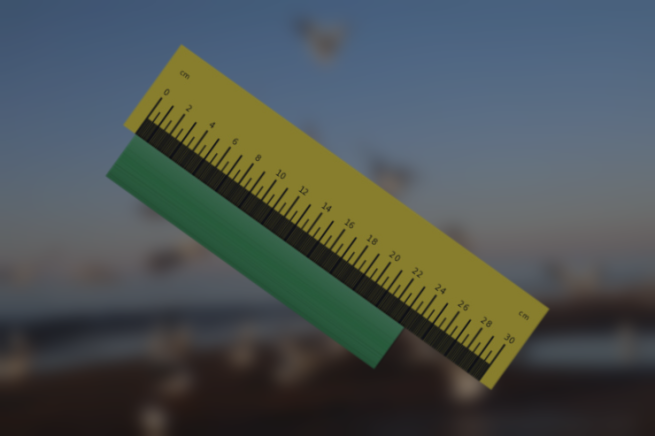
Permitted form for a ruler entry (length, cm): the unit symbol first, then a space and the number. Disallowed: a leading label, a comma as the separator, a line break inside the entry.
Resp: cm 23.5
